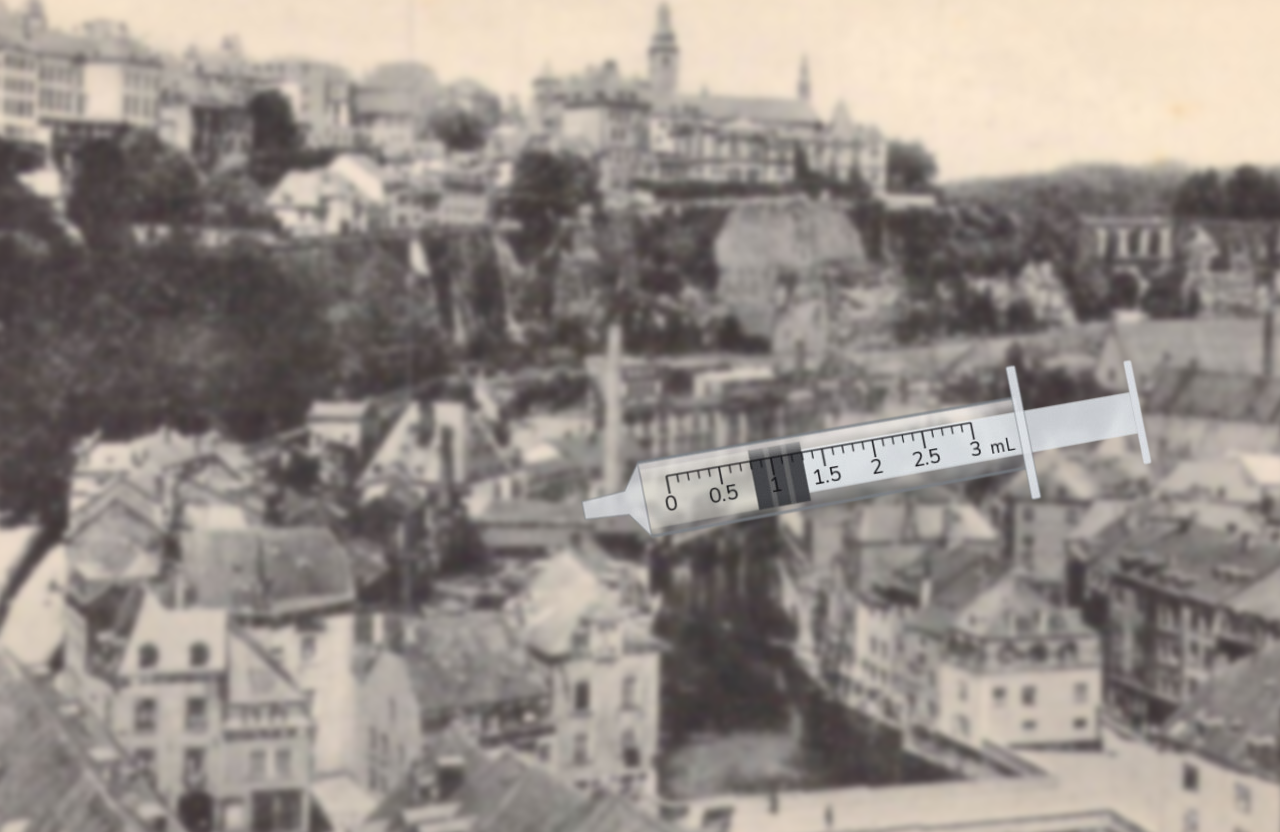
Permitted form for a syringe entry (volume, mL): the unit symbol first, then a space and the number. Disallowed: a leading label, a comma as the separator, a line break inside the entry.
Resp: mL 0.8
